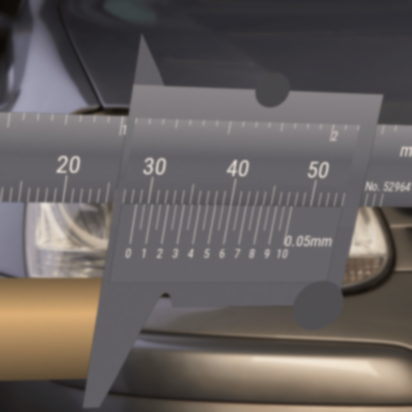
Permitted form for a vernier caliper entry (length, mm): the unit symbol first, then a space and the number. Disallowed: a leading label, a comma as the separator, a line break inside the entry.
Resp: mm 28.6
